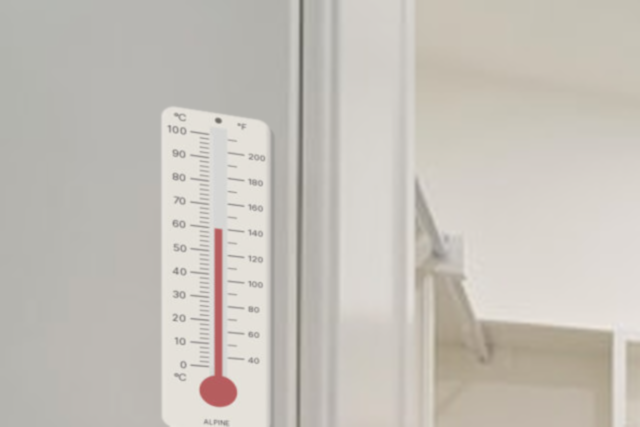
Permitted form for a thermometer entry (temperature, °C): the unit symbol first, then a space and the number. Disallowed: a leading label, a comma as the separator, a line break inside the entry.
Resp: °C 60
